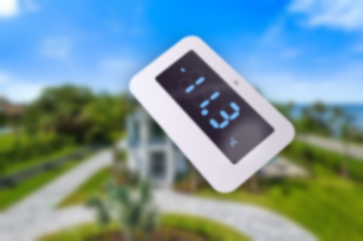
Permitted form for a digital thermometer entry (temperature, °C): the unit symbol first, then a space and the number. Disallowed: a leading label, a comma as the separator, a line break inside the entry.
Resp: °C -11.3
